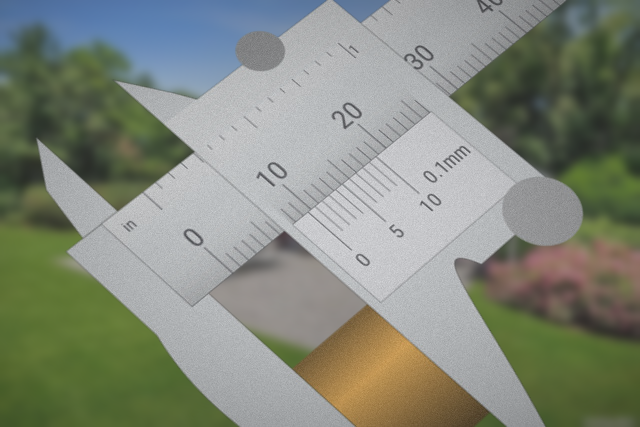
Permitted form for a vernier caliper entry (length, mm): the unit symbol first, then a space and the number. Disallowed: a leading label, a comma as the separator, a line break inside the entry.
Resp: mm 9.6
